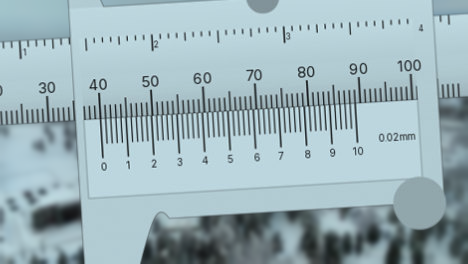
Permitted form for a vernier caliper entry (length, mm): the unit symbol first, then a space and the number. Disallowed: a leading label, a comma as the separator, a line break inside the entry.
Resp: mm 40.0
